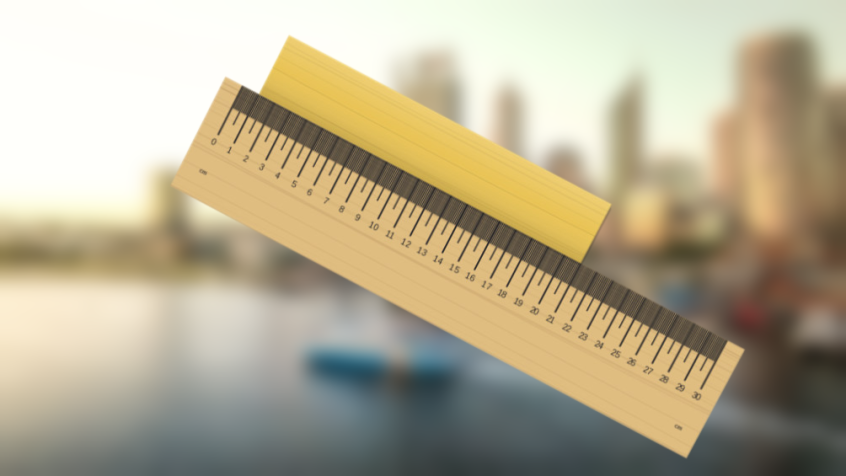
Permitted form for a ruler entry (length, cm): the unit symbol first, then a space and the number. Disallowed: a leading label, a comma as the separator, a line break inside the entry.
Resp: cm 20
